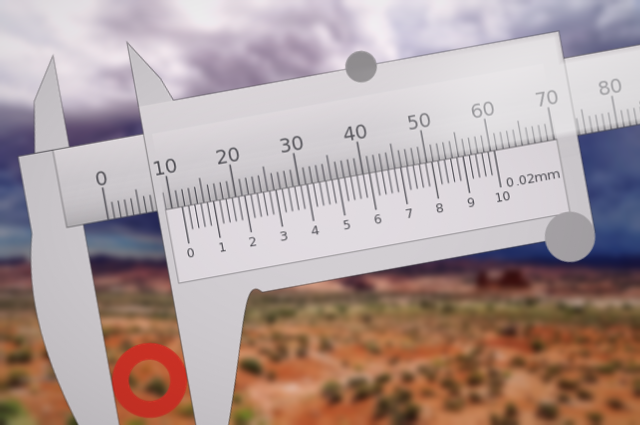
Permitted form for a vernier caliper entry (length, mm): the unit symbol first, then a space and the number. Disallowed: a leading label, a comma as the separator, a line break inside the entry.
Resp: mm 11.6
